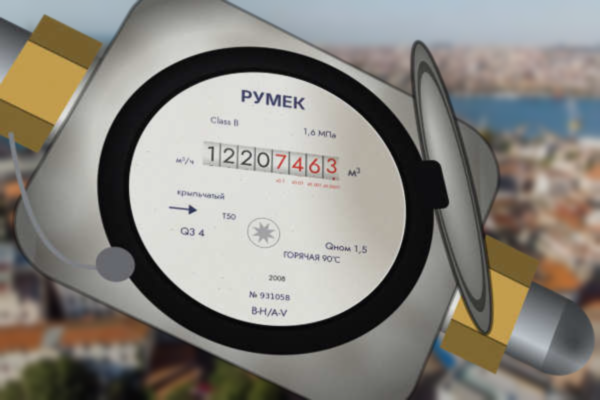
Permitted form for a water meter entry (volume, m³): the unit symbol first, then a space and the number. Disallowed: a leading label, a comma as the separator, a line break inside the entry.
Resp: m³ 1220.7463
